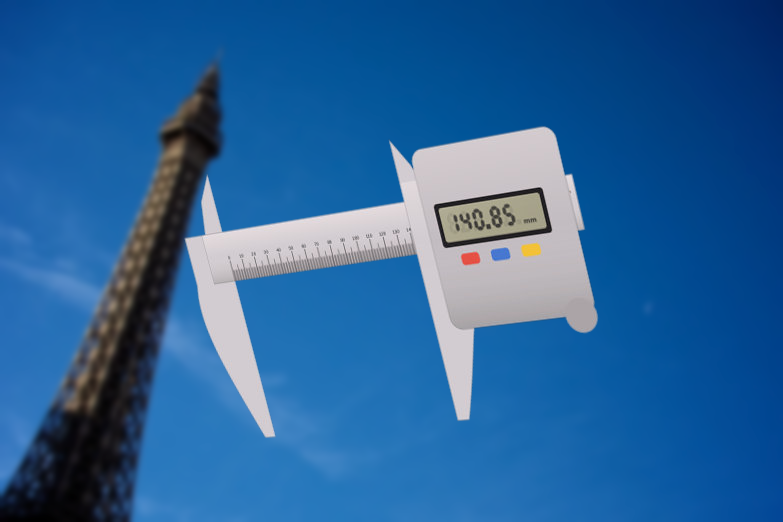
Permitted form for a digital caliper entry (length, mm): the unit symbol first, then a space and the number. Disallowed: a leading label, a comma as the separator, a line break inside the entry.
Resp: mm 140.85
